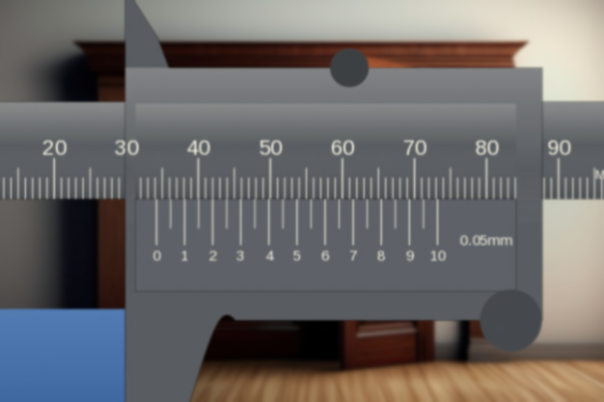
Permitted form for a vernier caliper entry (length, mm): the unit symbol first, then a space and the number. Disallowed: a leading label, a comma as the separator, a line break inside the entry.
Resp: mm 34.2
